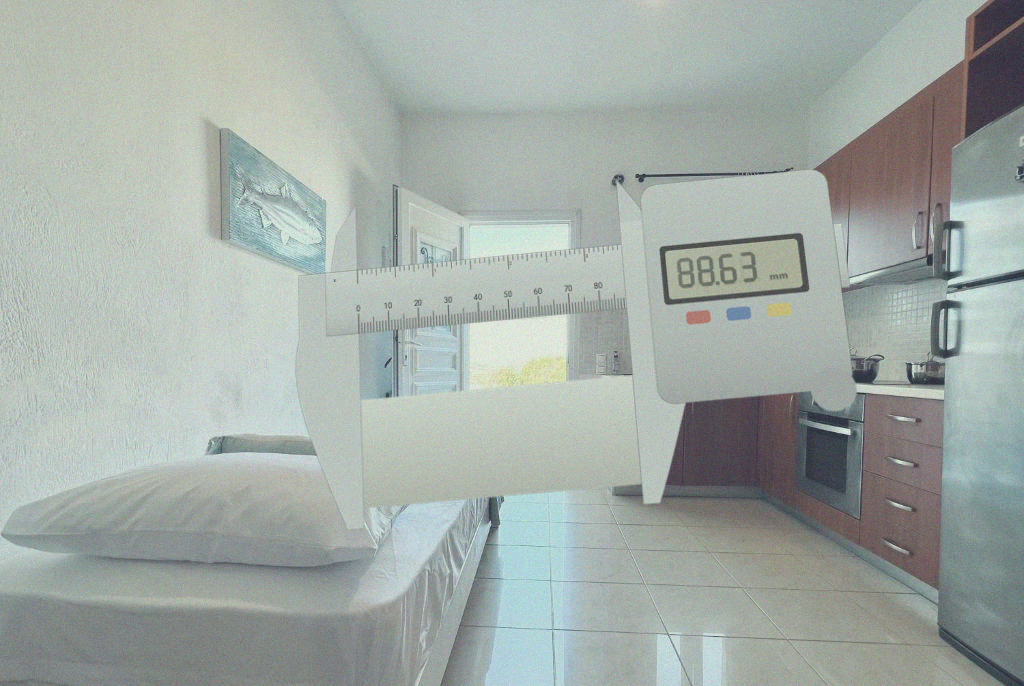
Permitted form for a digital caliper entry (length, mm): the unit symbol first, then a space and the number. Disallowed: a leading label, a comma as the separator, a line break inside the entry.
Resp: mm 88.63
